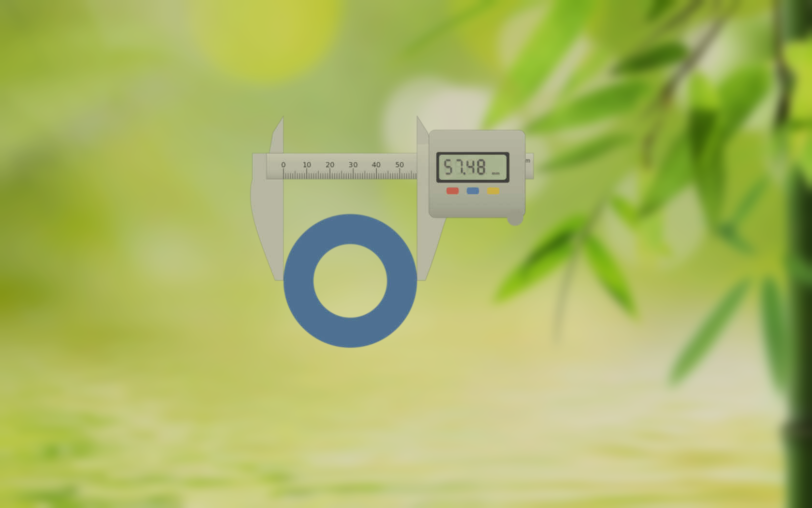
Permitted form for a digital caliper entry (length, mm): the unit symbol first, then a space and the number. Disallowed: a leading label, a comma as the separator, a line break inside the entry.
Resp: mm 57.48
